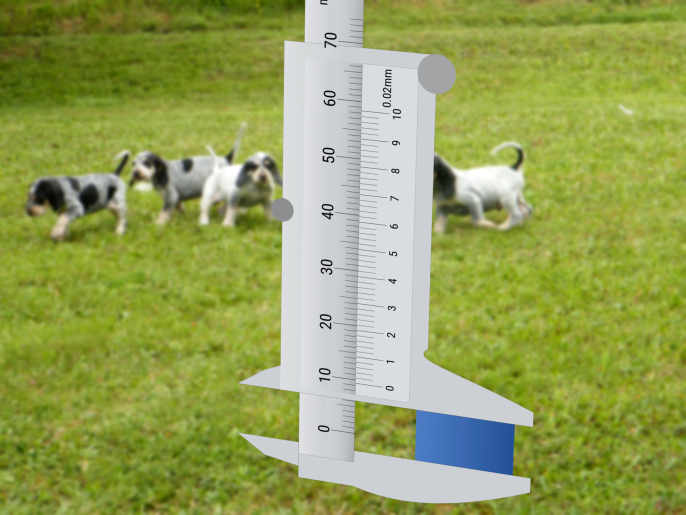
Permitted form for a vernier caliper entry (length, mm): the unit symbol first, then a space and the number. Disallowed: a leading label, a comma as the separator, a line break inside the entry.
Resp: mm 9.4
